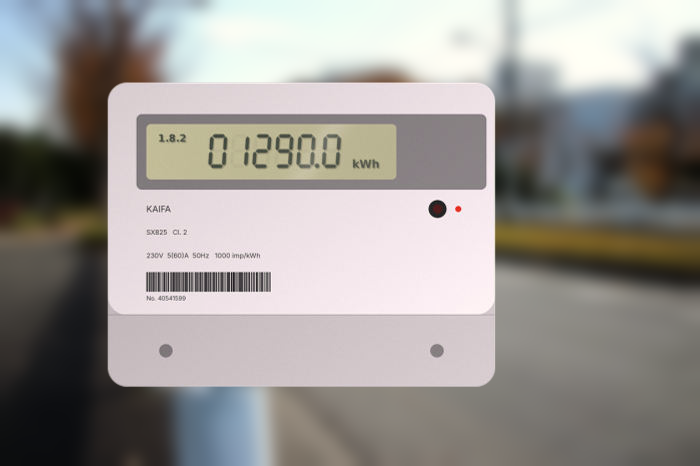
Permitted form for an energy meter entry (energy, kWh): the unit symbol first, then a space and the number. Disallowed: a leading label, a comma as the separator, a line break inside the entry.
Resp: kWh 1290.0
